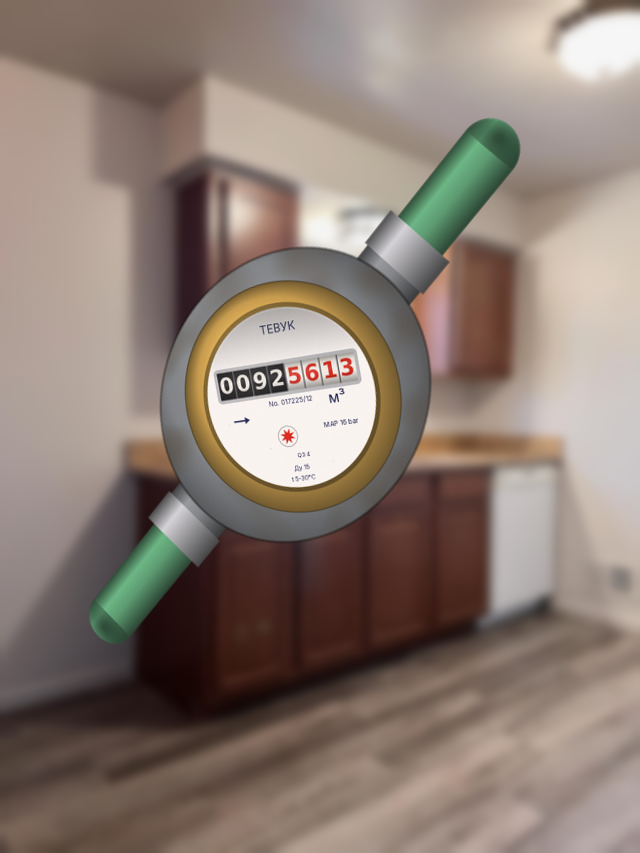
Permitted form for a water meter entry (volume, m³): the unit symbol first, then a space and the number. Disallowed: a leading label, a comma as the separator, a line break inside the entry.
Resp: m³ 92.5613
